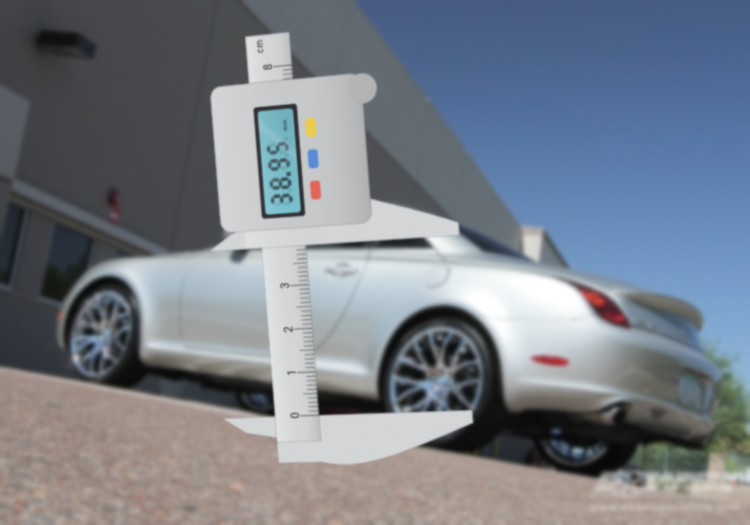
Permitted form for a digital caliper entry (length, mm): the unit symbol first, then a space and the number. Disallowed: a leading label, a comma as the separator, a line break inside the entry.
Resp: mm 38.95
